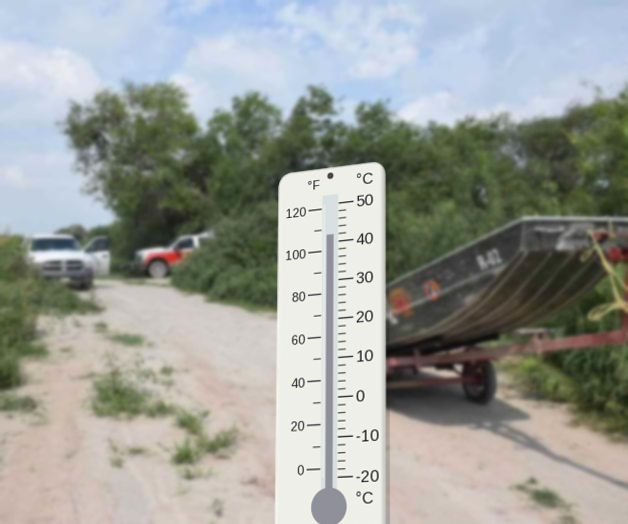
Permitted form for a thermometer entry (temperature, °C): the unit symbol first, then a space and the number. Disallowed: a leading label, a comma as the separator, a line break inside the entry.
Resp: °C 42
